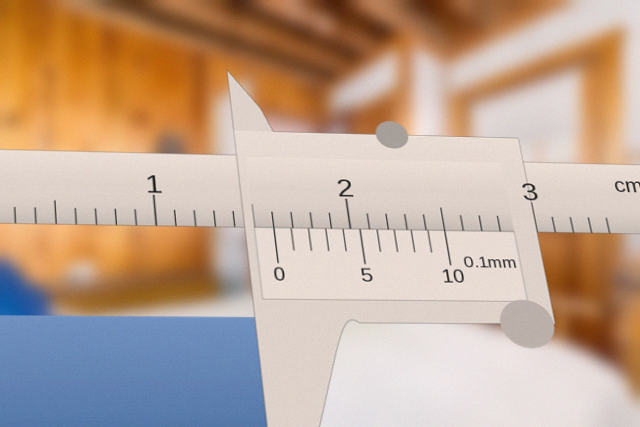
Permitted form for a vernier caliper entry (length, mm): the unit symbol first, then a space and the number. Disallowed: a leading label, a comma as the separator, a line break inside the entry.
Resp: mm 16.0
